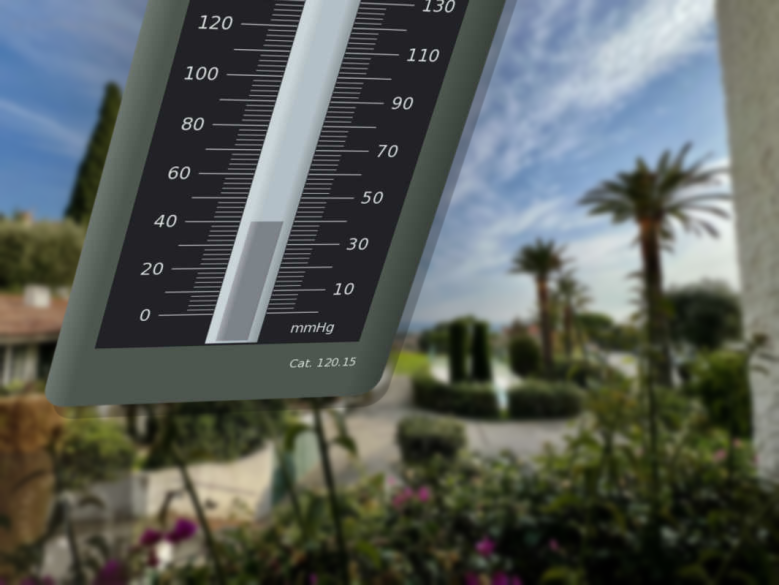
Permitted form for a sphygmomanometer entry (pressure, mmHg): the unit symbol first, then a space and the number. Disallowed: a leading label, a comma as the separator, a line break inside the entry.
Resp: mmHg 40
